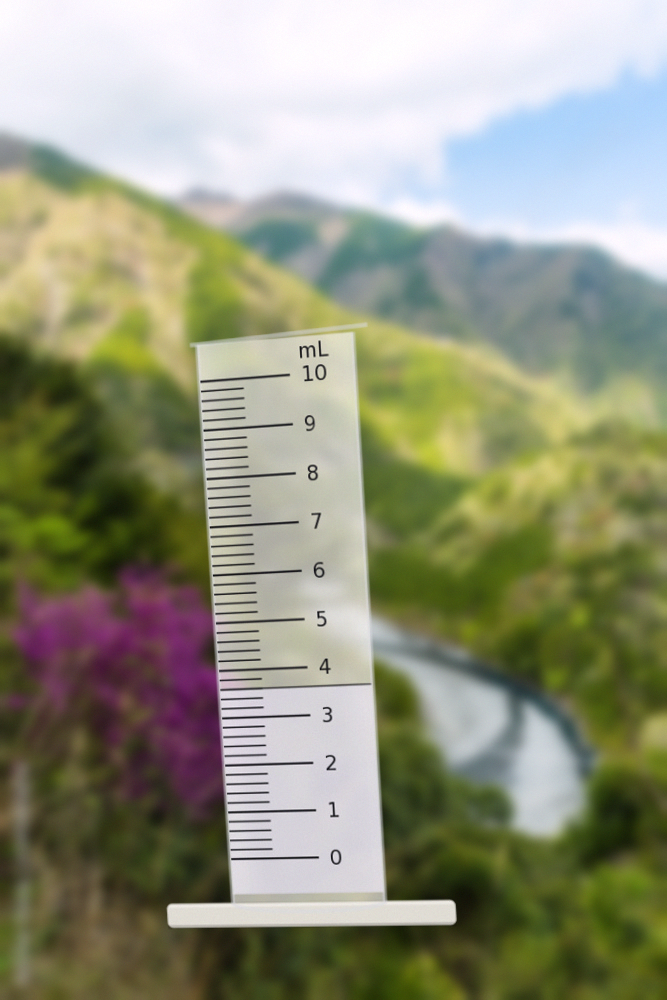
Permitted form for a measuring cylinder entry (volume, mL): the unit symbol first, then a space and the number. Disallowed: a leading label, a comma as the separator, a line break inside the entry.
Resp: mL 3.6
